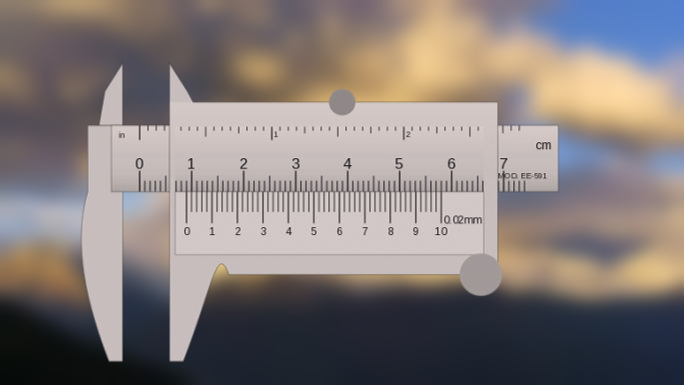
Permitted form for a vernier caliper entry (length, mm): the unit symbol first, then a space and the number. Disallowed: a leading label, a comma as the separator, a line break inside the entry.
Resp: mm 9.0
